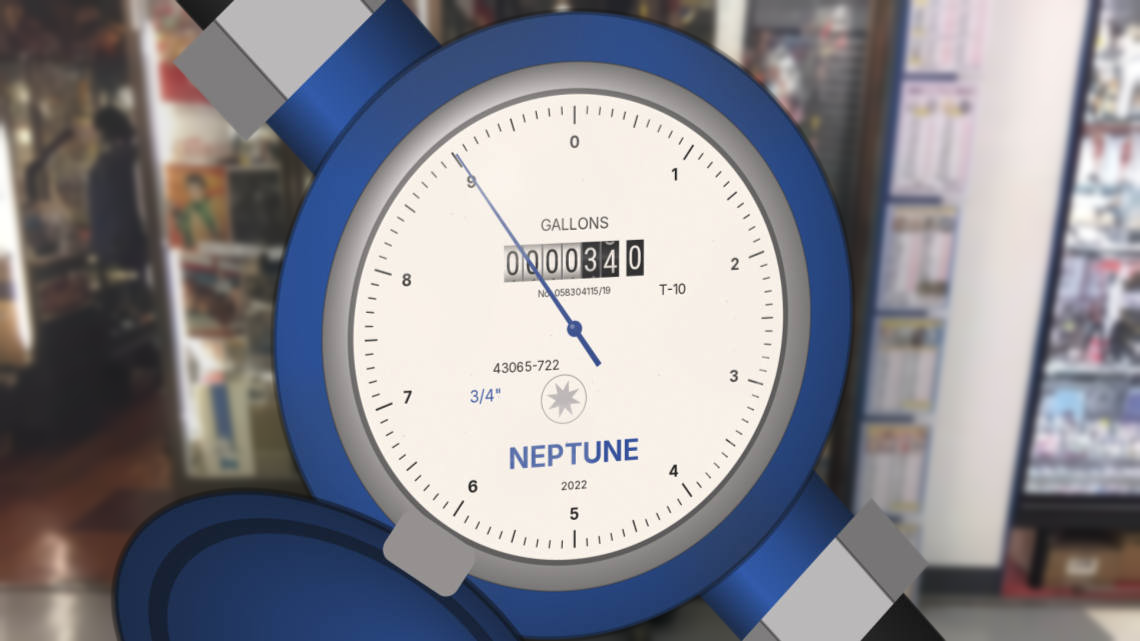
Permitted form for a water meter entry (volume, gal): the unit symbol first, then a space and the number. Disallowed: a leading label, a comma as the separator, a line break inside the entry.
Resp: gal 339.0
